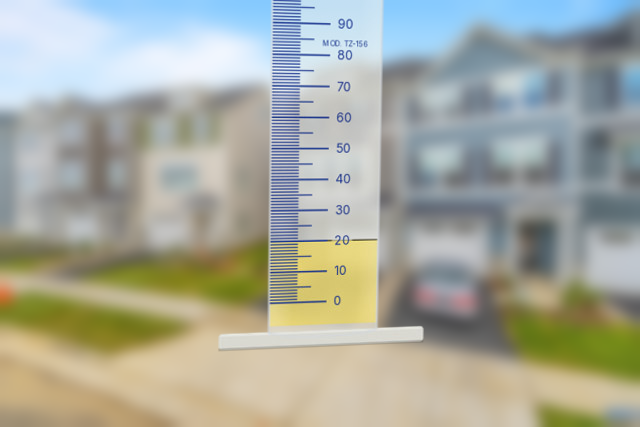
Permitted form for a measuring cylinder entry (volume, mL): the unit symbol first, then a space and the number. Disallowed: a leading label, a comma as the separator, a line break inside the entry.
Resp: mL 20
